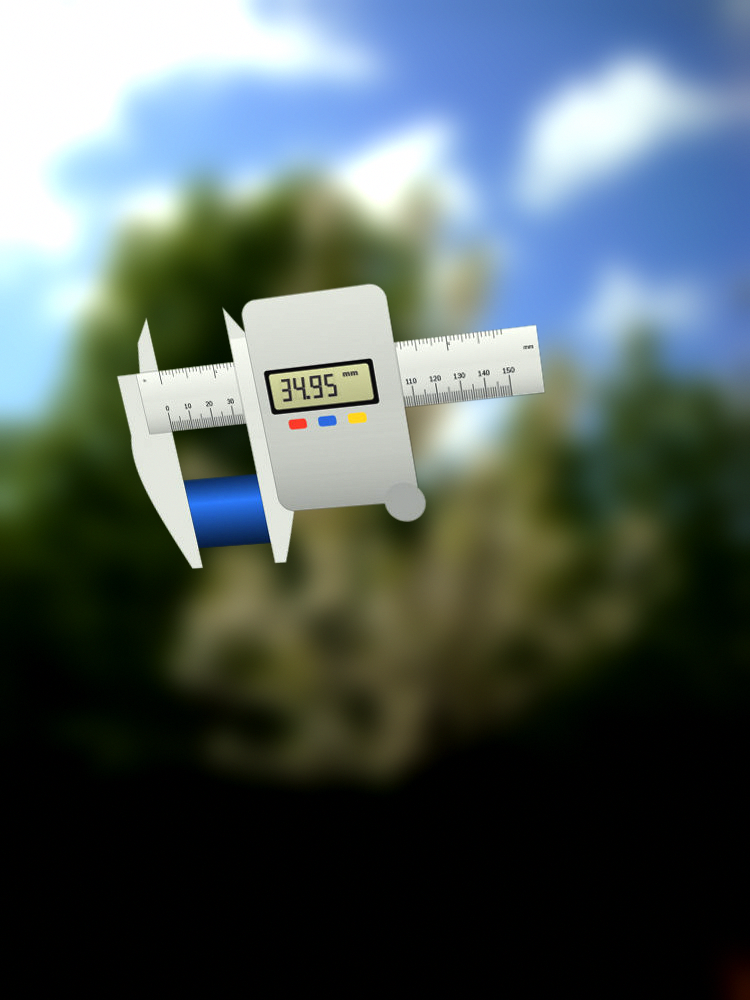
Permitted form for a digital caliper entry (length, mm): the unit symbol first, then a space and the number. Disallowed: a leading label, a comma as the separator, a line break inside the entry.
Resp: mm 34.95
